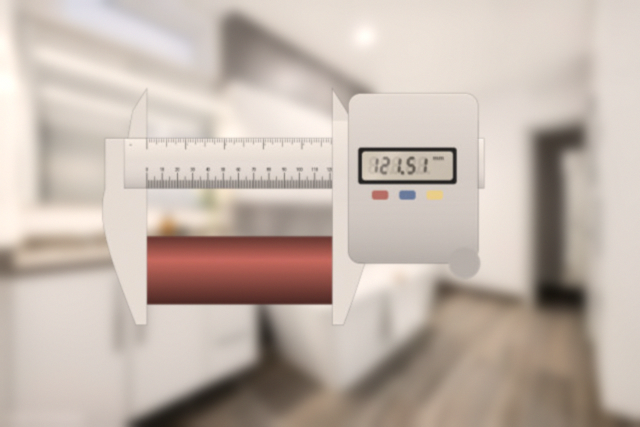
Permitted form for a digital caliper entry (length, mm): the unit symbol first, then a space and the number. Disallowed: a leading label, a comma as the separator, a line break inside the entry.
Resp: mm 121.51
